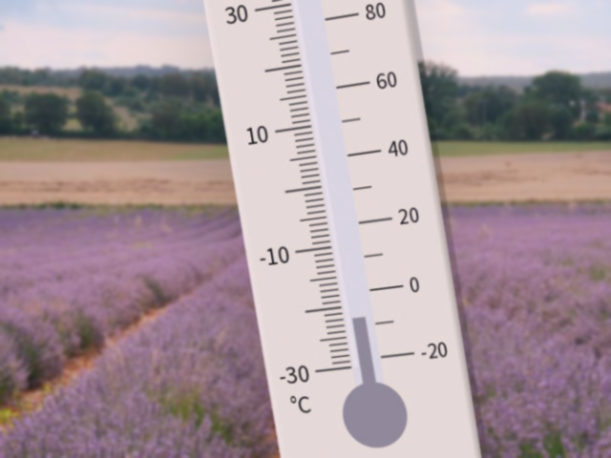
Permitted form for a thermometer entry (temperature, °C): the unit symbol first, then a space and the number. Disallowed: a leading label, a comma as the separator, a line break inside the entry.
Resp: °C -22
